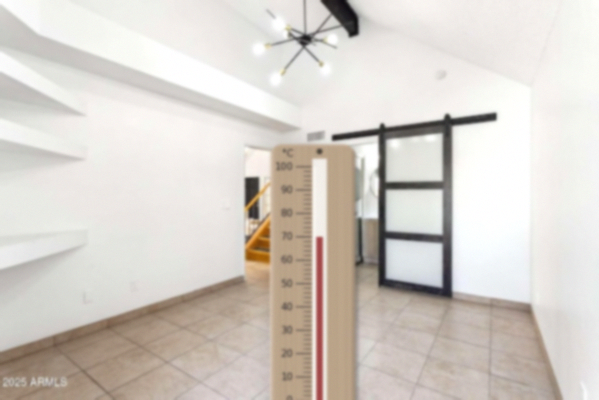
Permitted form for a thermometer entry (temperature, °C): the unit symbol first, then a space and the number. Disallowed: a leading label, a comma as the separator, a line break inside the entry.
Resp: °C 70
